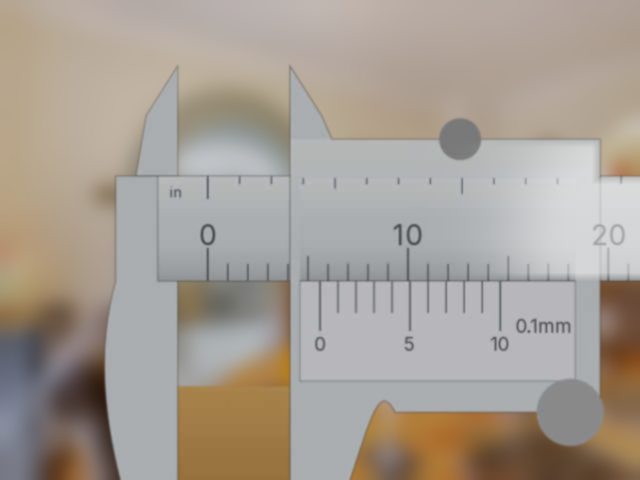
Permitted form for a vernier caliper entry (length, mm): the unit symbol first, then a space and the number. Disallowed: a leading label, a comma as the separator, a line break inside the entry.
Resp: mm 5.6
